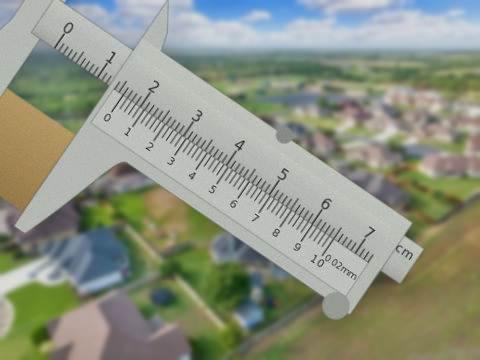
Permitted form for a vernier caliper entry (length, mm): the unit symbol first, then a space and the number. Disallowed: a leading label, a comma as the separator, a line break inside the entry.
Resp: mm 16.0
